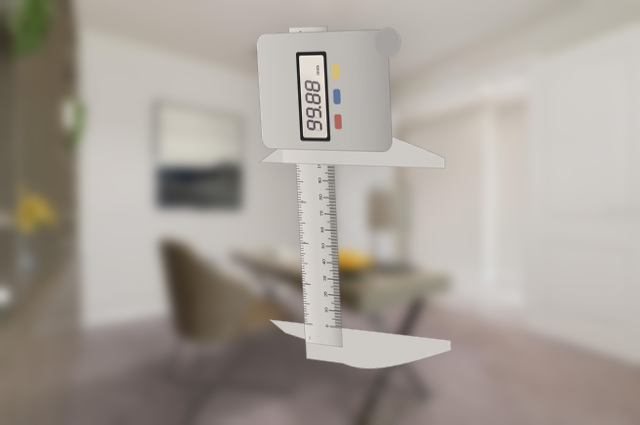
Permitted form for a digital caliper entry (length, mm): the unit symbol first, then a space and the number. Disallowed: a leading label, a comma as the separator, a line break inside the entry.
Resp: mm 99.88
